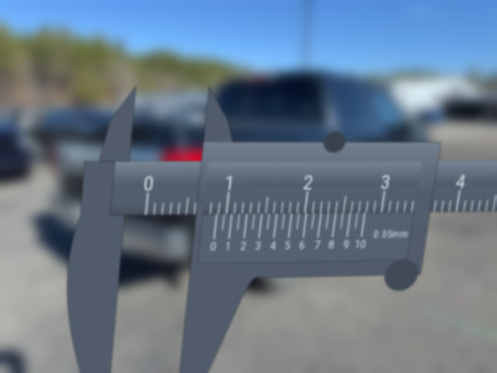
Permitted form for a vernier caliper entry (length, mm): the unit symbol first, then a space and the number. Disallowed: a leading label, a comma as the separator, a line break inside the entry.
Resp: mm 8.8
